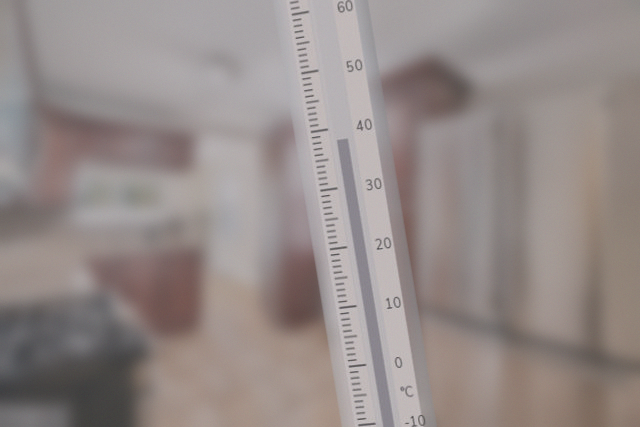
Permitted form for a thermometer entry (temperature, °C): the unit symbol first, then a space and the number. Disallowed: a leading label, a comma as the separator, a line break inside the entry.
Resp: °C 38
